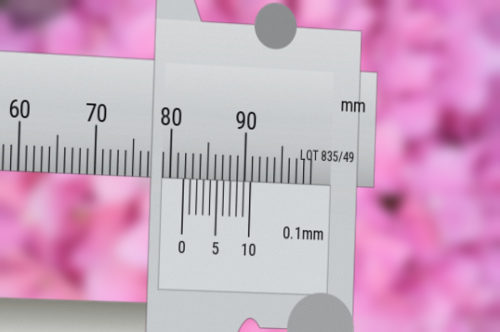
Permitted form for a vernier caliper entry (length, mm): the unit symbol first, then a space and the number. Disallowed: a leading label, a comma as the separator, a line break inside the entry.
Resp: mm 81.8
